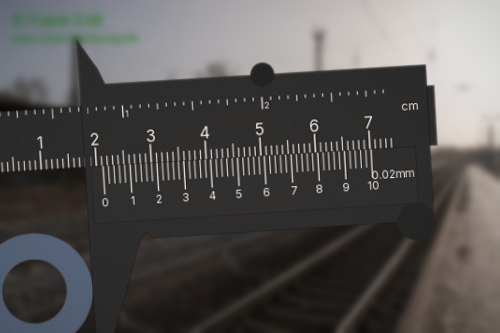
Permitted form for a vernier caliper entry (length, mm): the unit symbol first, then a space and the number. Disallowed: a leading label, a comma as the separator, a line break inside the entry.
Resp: mm 21.2
